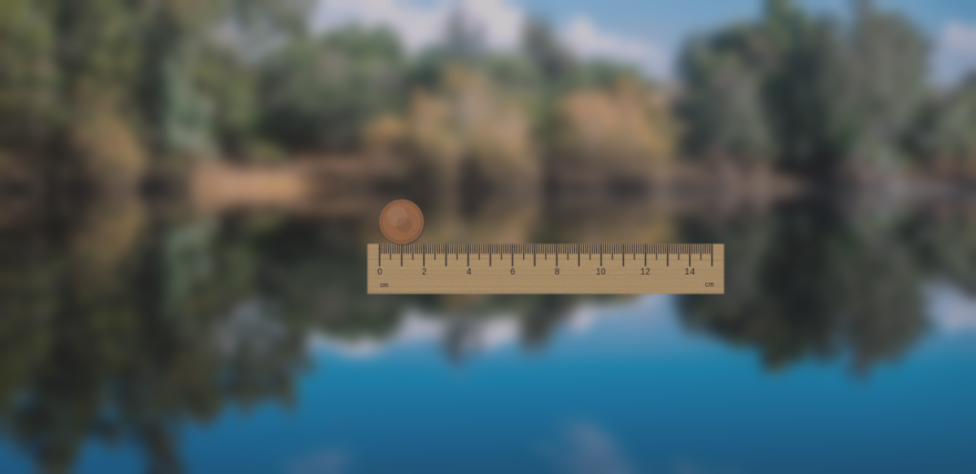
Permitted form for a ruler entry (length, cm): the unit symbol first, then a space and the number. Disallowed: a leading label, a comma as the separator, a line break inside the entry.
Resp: cm 2
